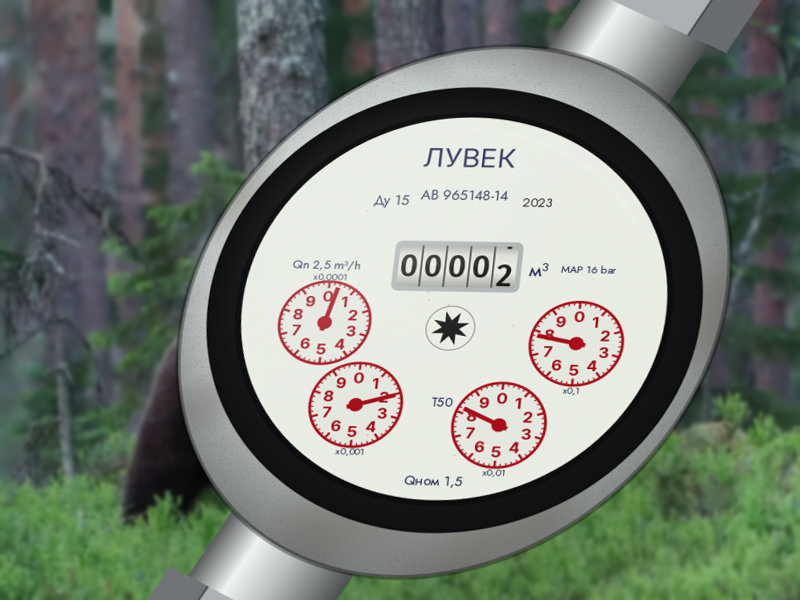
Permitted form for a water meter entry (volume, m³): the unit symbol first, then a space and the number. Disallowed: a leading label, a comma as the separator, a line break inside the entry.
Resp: m³ 1.7820
